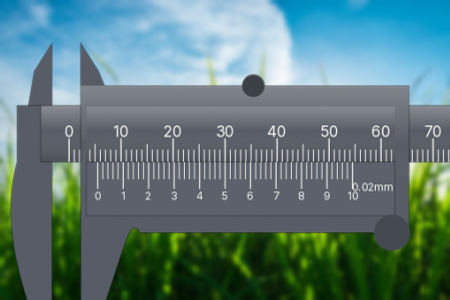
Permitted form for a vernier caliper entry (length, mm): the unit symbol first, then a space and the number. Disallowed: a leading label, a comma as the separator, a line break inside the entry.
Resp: mm 5.5
